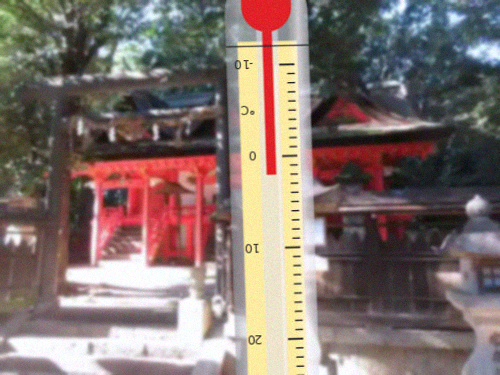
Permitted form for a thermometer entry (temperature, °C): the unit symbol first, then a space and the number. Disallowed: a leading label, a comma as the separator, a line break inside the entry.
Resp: °C 2
